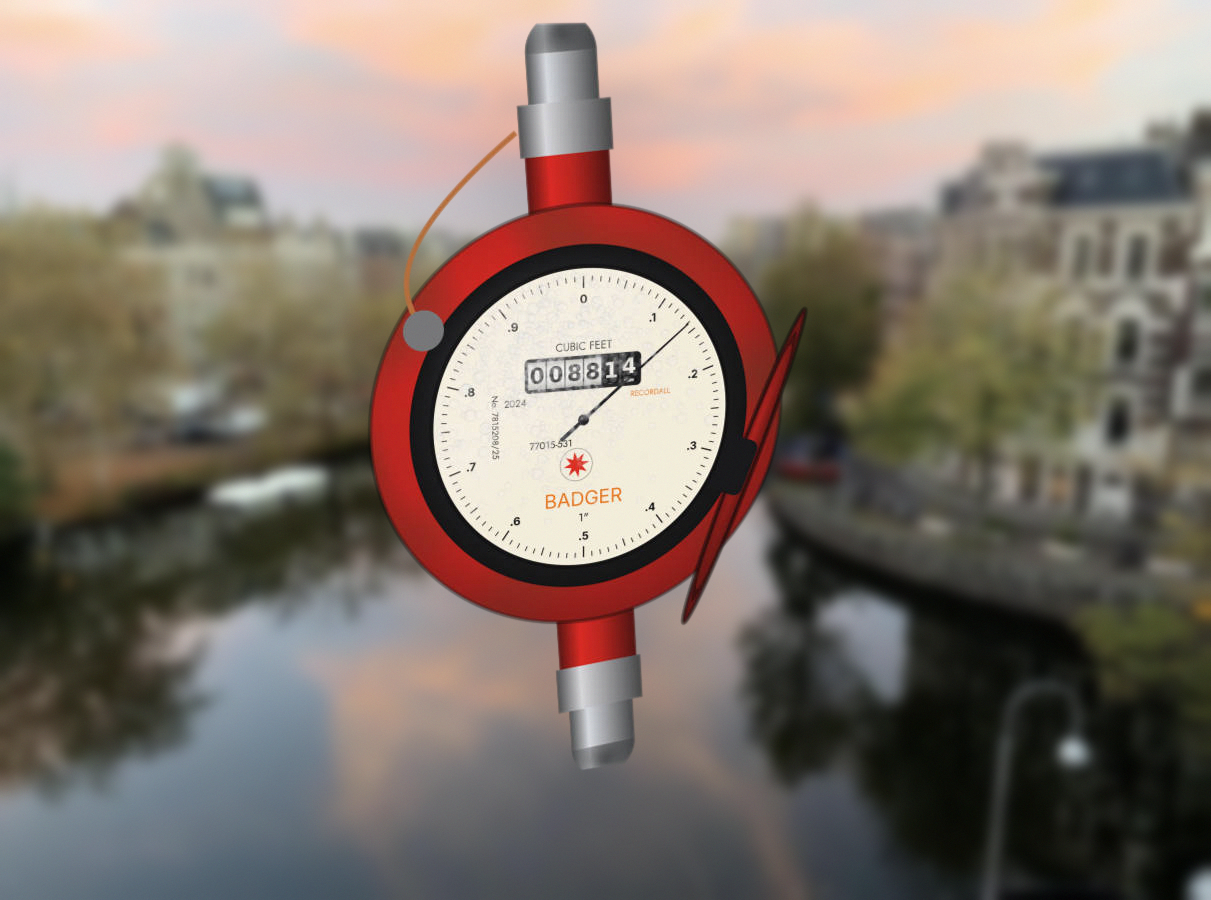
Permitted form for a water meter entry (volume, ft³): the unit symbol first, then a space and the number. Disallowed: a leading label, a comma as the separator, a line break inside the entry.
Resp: ft³ 8814.14
